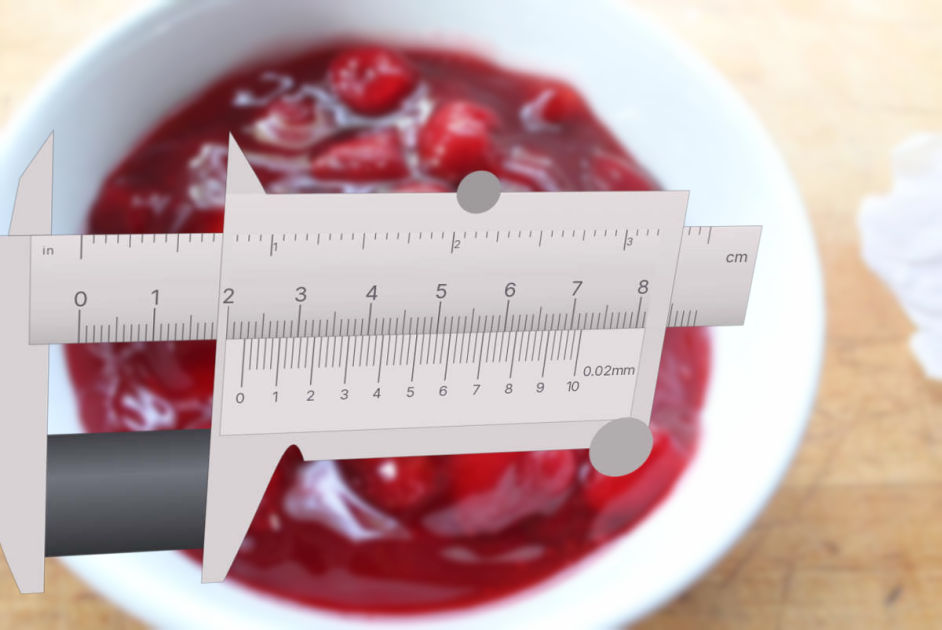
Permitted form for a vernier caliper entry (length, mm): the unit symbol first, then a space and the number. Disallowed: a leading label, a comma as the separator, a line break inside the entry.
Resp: mm 22.6
